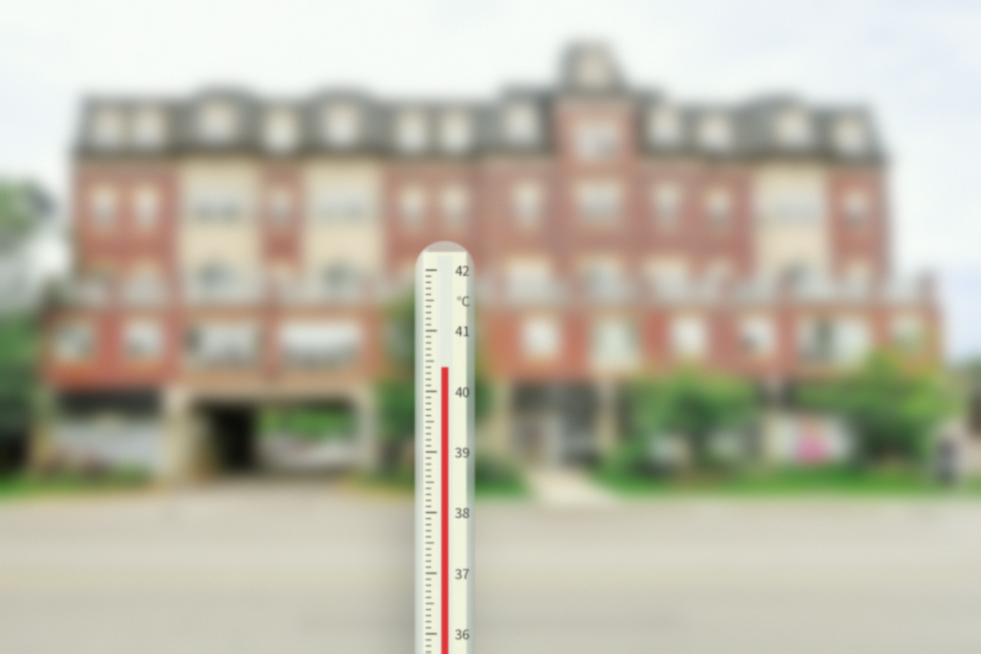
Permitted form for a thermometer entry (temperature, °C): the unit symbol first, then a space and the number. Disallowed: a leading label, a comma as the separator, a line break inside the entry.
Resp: °C 40.4
